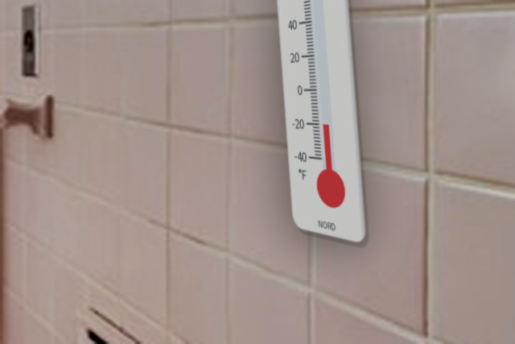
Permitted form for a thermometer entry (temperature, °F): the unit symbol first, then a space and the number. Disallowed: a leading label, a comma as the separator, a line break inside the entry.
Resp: °F -20
